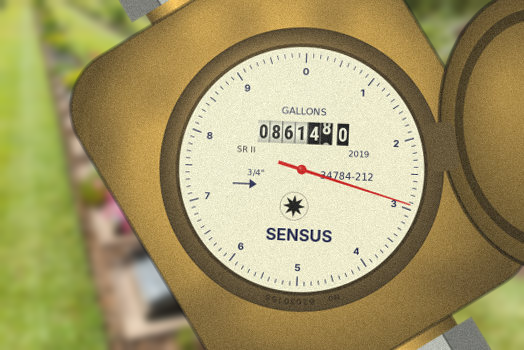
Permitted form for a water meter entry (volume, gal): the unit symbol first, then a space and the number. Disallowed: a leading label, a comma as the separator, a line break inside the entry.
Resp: gal 861482.9
